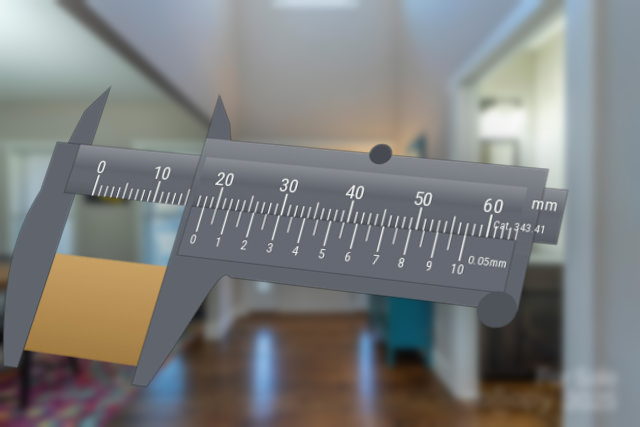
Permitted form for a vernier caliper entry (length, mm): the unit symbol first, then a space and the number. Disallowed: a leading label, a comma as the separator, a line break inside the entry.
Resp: mm 18.0
